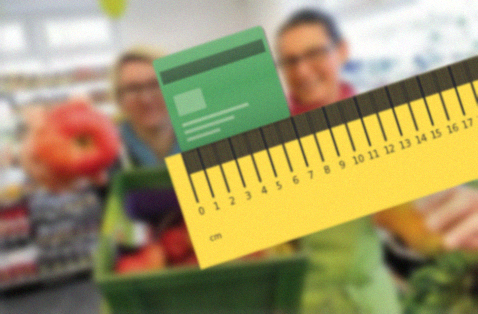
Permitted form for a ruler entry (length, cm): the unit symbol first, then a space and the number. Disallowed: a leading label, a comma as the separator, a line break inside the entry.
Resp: cm 7
